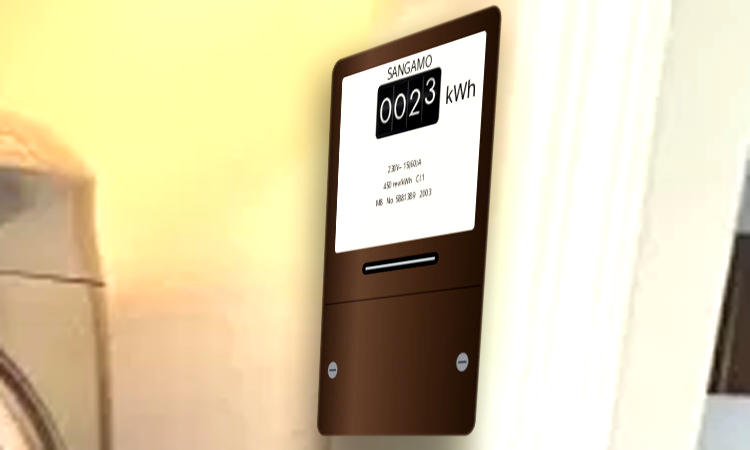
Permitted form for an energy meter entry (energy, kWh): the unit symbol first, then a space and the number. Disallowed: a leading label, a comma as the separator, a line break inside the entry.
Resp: kWh 23
